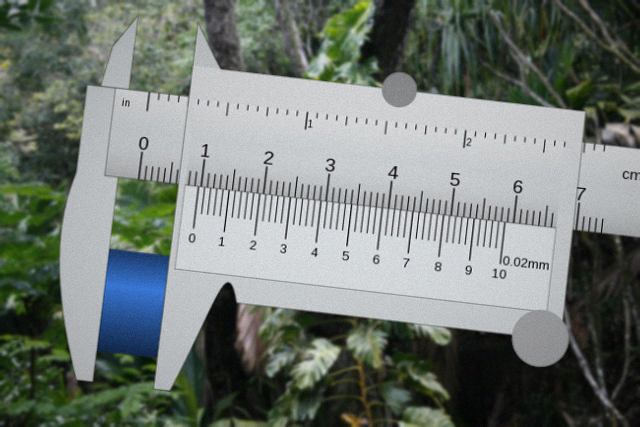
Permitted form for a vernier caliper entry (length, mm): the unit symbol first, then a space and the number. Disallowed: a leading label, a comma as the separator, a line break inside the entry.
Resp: mm 9.6
